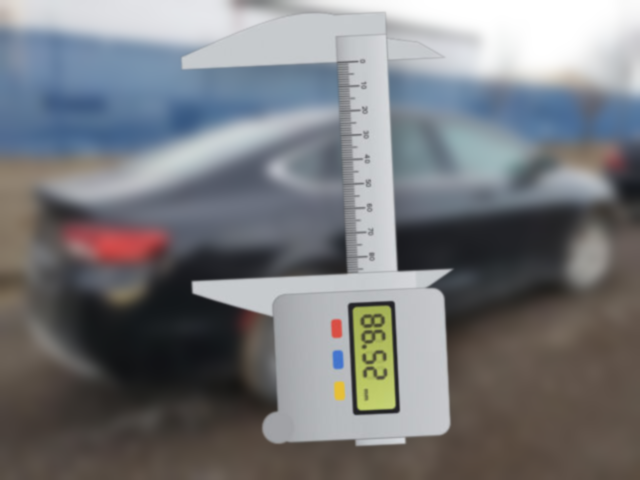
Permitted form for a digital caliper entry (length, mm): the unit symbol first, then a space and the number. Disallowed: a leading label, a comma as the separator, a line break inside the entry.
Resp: mm 86.52
